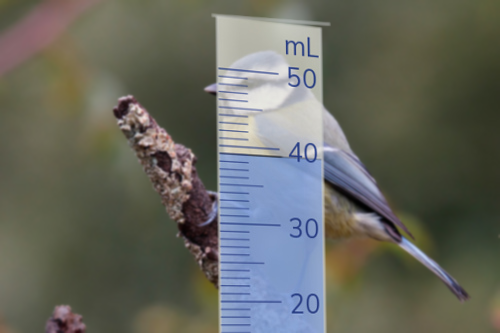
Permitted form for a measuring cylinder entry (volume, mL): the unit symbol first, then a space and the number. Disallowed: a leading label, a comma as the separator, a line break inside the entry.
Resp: mL 39
